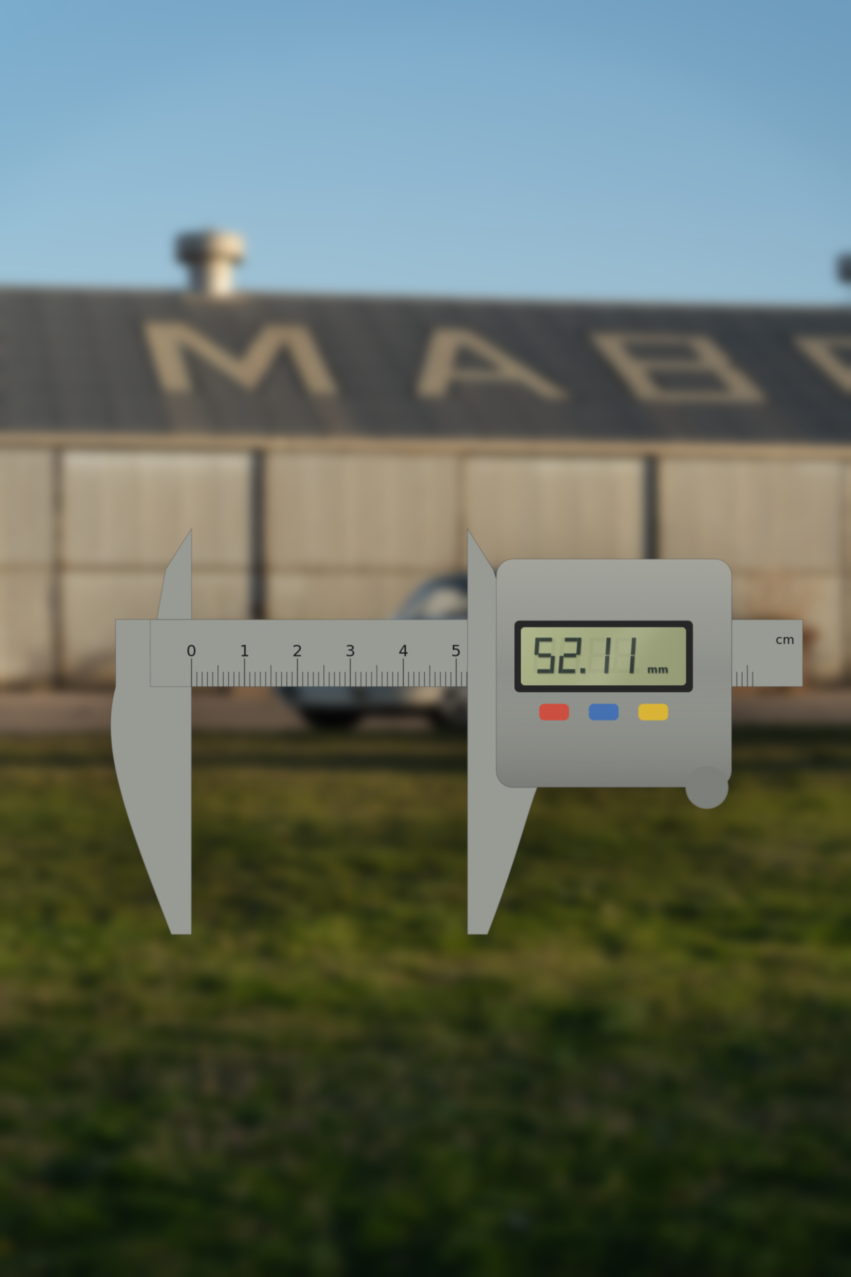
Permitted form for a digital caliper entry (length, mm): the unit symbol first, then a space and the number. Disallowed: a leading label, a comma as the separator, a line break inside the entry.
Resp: mm 52.11
